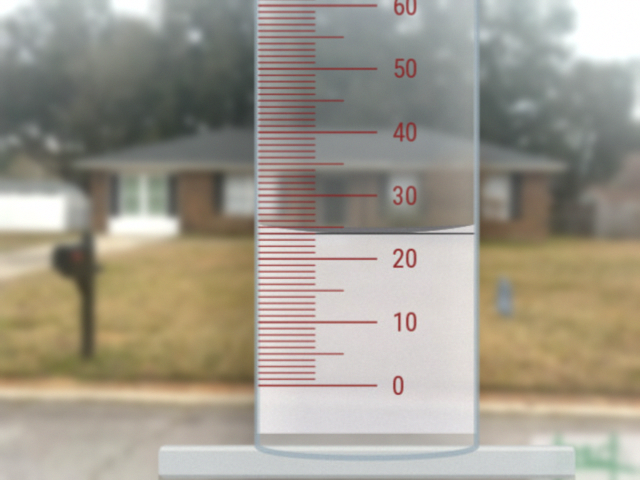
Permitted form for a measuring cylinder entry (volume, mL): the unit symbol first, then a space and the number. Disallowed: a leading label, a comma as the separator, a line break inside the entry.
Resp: mL 24
